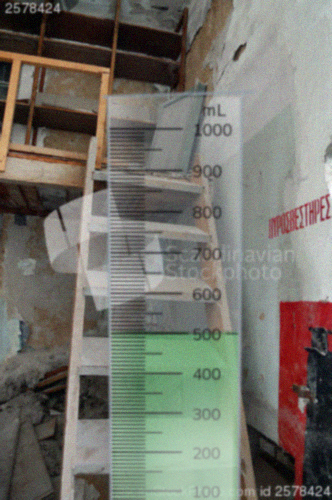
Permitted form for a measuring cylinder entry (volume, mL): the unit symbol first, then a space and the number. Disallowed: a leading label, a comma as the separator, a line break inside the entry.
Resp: mL 500
